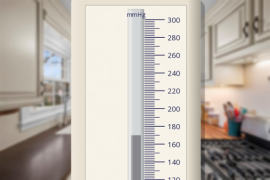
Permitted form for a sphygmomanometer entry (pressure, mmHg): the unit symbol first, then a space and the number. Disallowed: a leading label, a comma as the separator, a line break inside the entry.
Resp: mmHg 170
